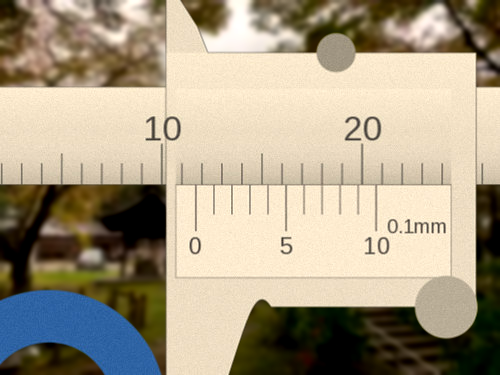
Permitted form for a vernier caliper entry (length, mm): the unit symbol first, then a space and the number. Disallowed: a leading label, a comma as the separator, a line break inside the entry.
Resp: mm 11.7
